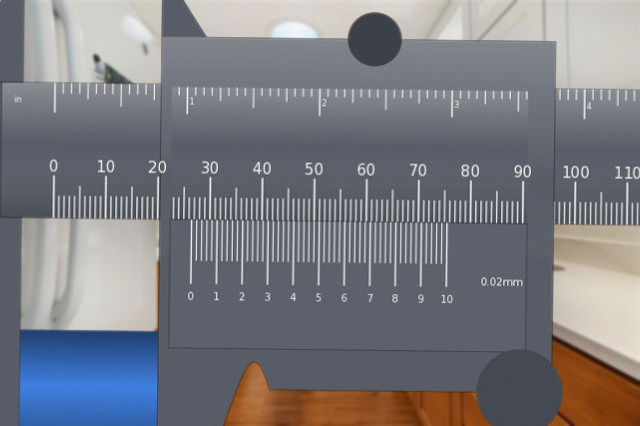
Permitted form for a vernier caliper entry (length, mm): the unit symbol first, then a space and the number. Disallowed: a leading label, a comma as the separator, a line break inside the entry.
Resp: mm 26.5
